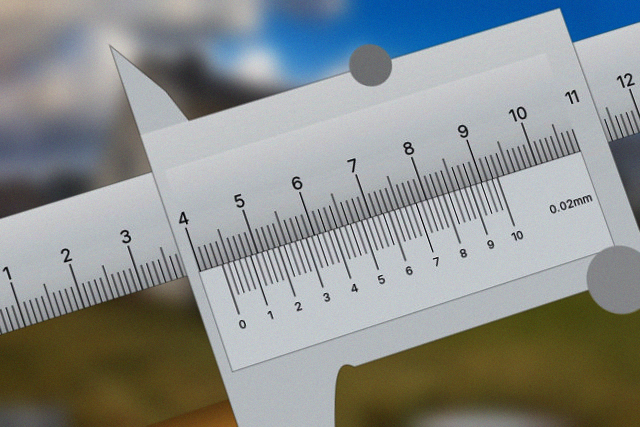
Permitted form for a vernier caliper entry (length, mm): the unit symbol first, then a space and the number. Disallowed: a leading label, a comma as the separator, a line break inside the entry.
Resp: mm 43.8
